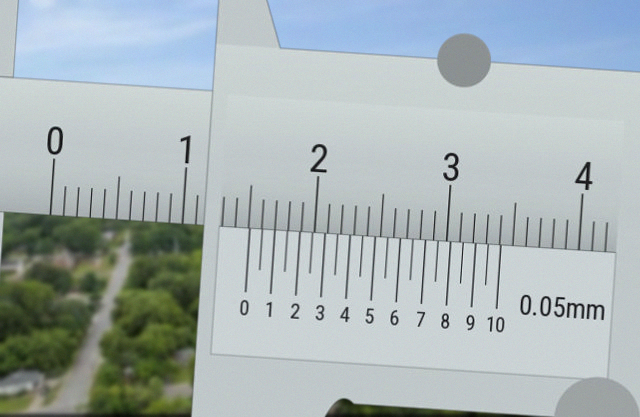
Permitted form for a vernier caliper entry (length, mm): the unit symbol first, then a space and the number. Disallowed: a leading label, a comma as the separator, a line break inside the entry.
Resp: mm 15.1
